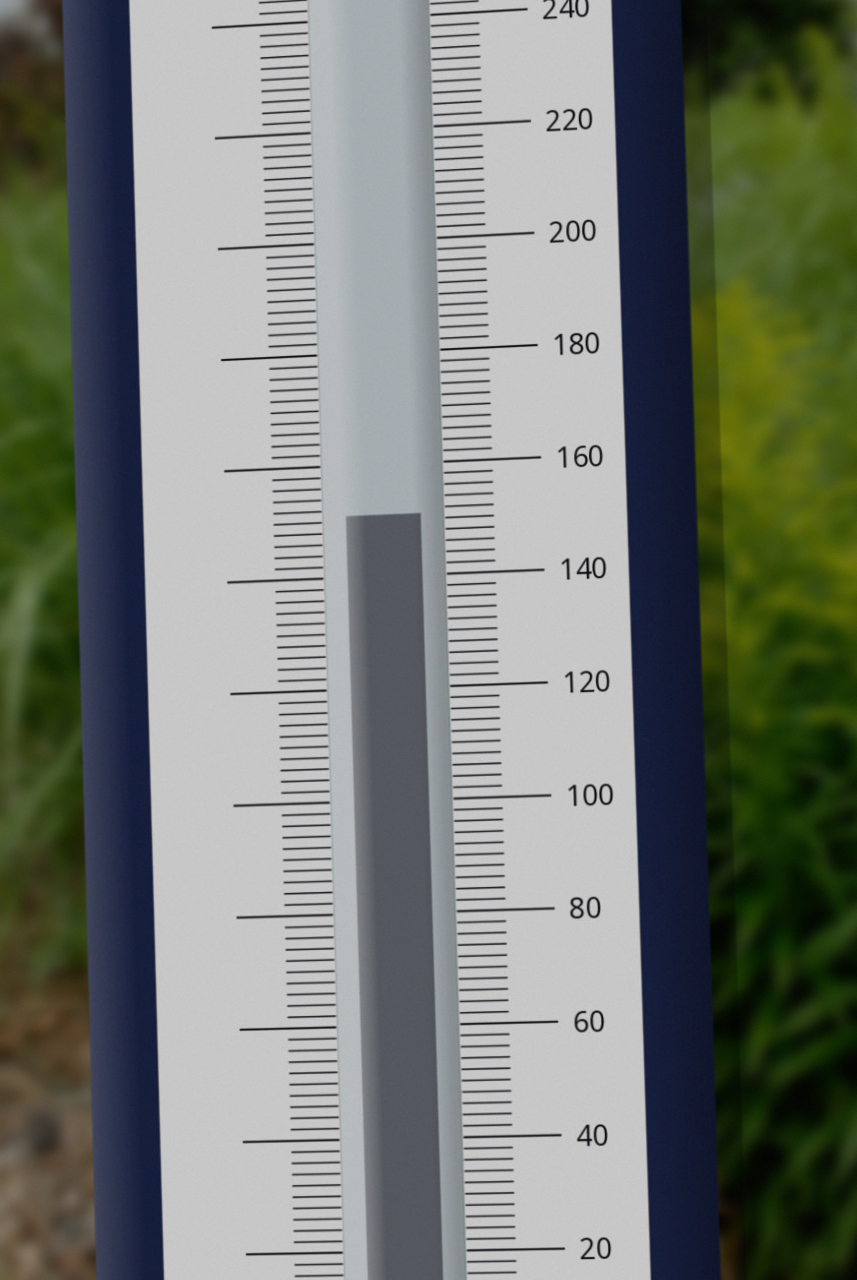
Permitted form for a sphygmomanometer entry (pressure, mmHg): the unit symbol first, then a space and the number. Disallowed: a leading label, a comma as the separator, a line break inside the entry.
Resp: mmHg 151
